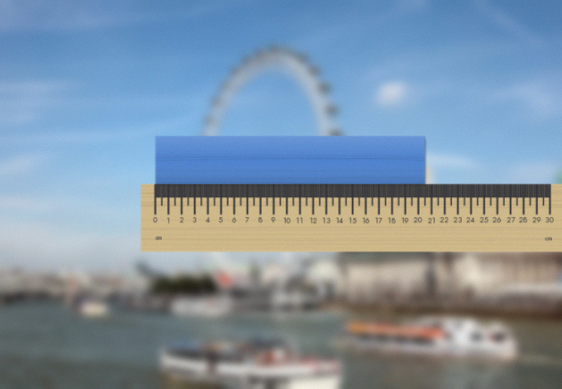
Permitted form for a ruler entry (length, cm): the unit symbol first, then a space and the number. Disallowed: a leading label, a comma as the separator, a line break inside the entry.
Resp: cm 20.5
